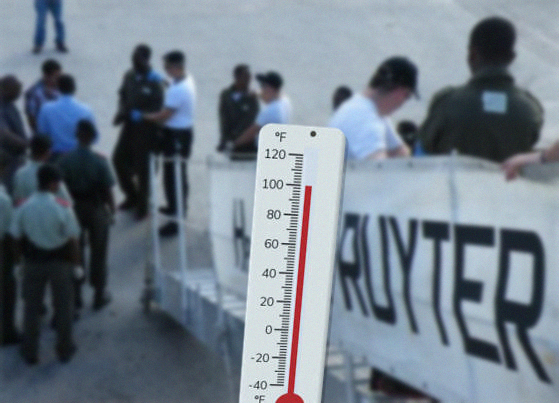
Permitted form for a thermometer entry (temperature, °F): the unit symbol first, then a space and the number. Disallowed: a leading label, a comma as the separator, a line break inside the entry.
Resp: °F 100
